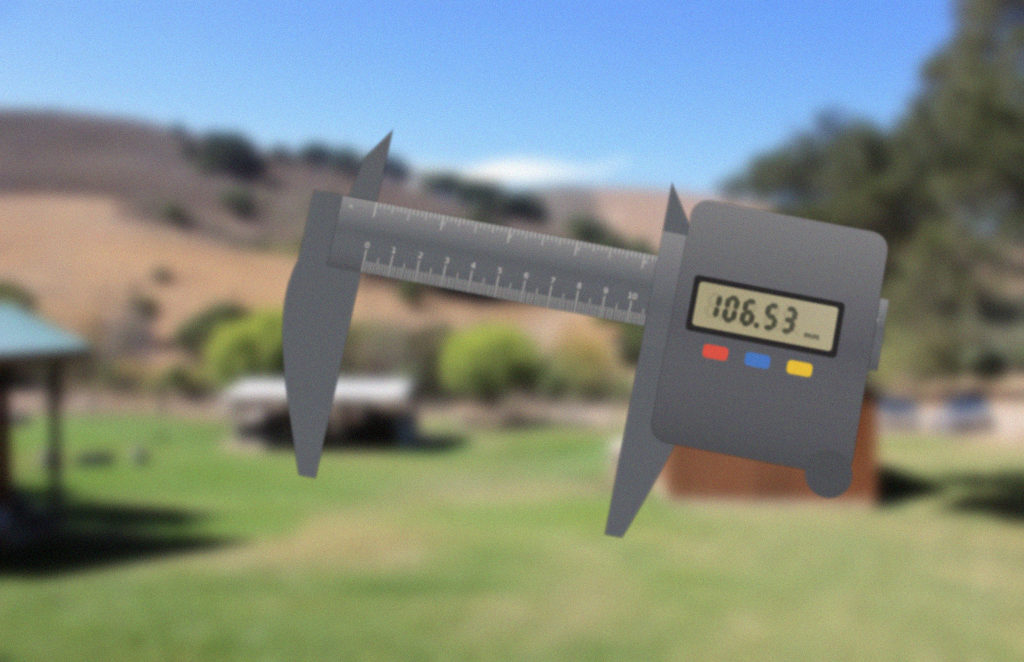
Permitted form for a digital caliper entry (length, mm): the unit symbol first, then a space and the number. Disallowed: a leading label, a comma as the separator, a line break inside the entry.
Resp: mm 106.53
